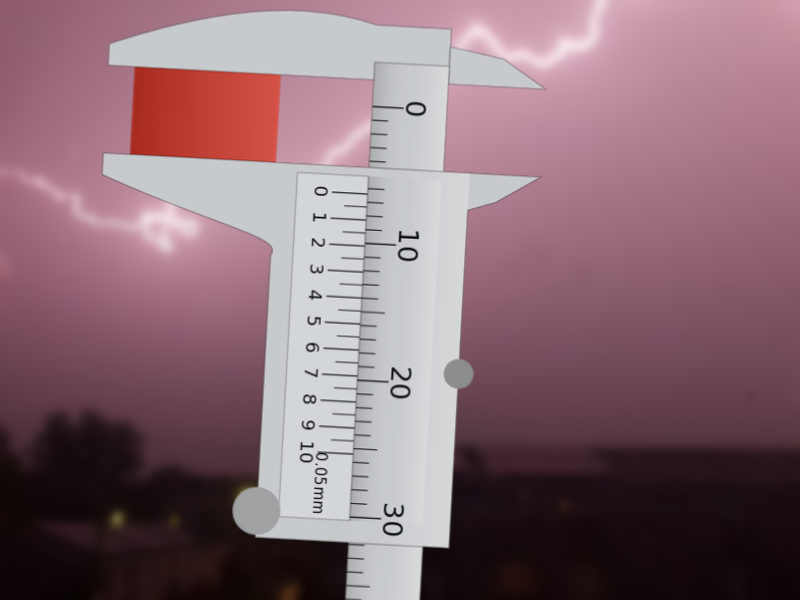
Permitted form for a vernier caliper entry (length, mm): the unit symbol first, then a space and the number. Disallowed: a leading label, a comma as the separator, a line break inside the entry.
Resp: mm 6.4
